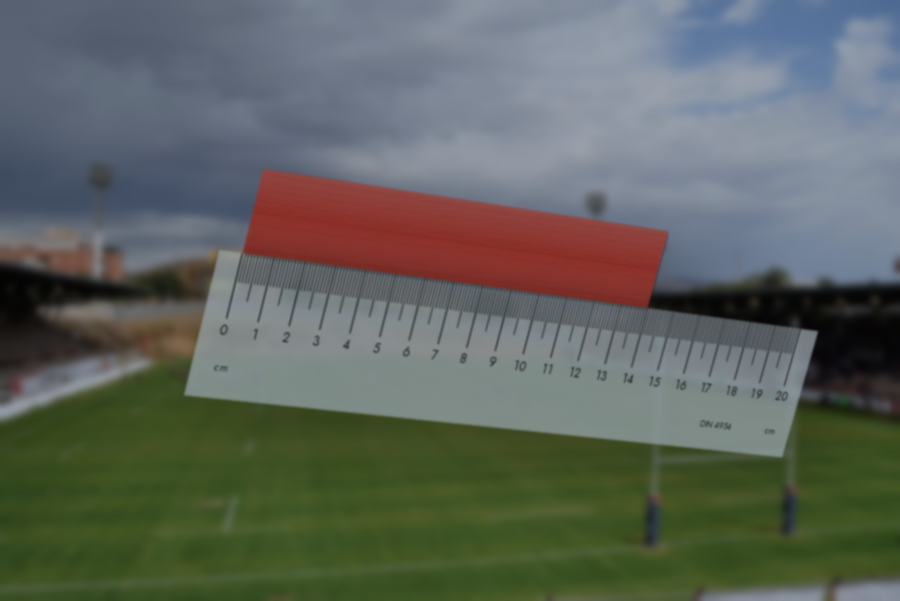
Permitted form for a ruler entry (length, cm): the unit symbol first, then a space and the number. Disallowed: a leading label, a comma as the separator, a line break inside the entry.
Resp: cm 14
